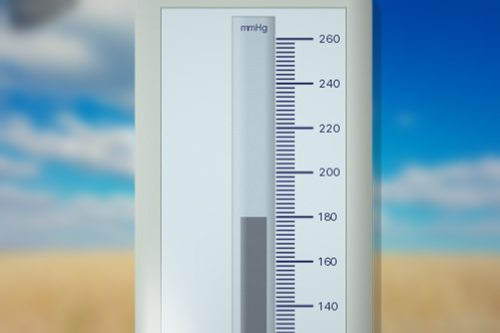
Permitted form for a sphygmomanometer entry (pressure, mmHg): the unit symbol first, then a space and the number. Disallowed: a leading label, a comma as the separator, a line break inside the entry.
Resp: mmHg 180
